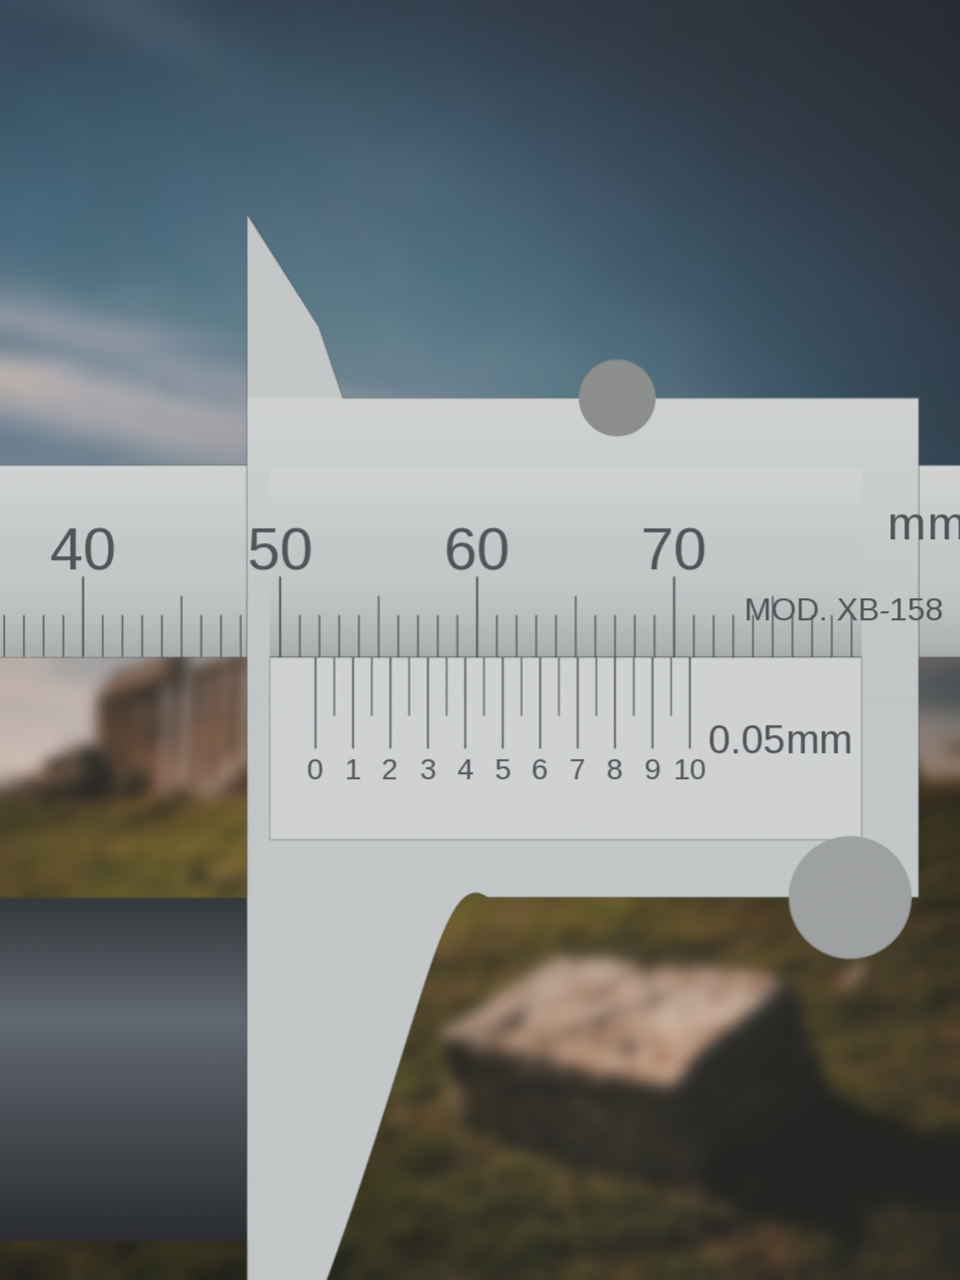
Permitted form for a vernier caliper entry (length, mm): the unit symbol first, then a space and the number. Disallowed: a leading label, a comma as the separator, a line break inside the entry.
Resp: mm 51.8
